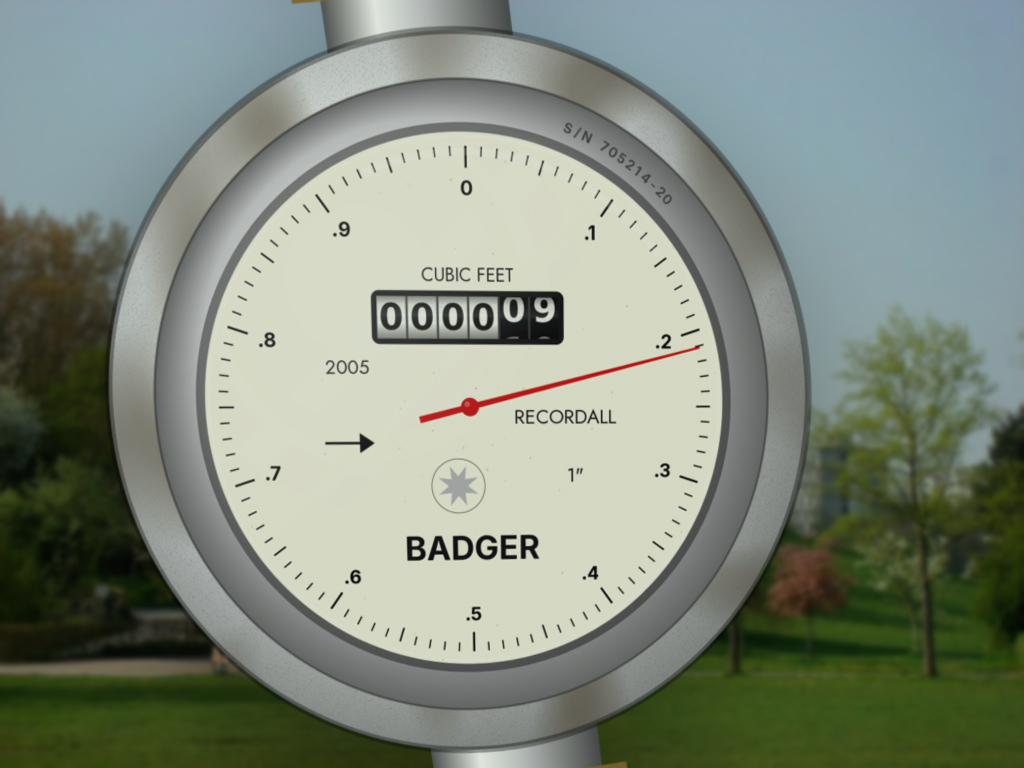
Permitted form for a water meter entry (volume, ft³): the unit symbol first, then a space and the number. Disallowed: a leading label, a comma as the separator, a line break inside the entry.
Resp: ft³ 9.21
